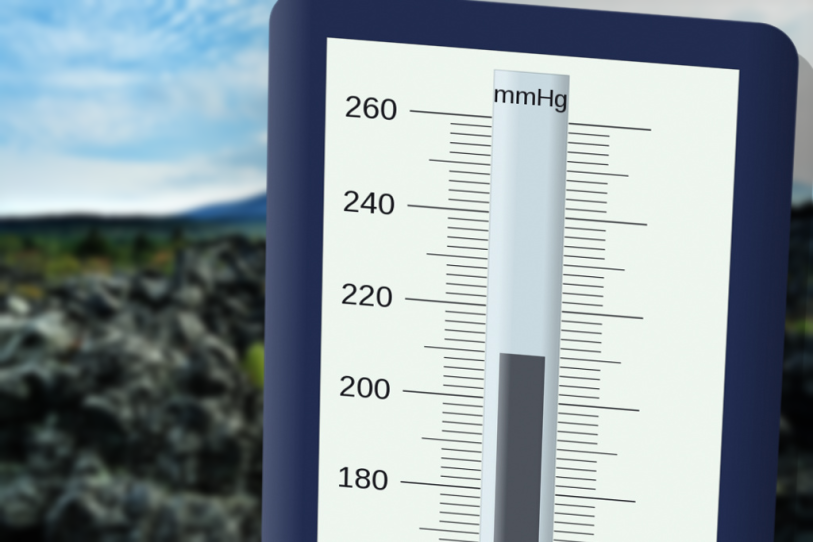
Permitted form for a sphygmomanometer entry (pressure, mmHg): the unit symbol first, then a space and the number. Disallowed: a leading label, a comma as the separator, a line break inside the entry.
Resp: mmHg 210
